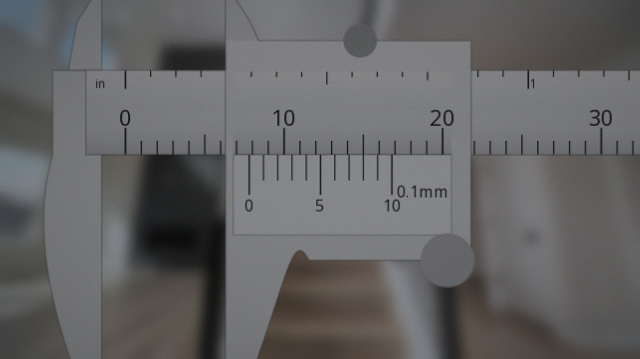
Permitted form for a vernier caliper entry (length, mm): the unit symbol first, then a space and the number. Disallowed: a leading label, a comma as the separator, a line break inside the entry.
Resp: mm 7.8
